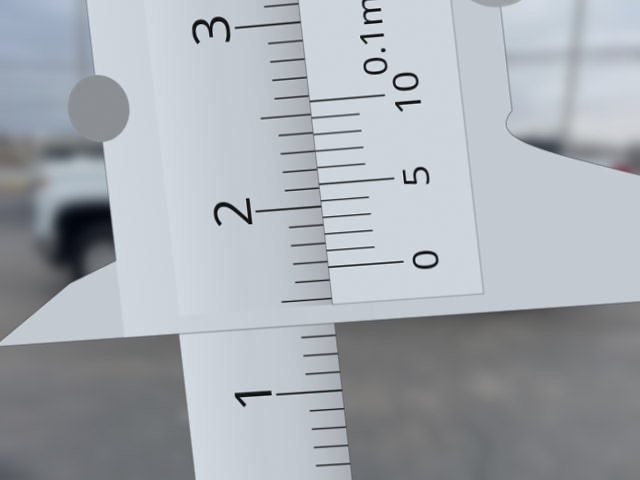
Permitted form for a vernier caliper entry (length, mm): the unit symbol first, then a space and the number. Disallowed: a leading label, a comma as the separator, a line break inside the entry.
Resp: mm 16.7
